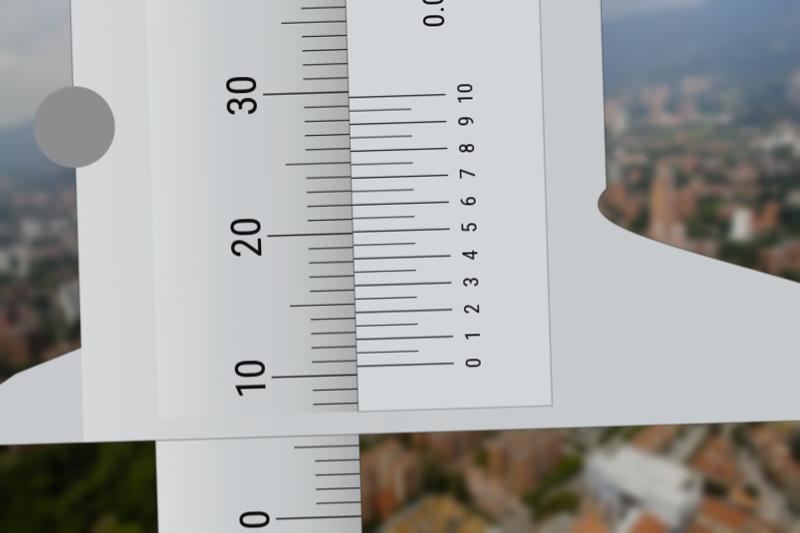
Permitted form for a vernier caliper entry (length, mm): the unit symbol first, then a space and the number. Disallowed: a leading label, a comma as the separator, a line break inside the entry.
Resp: mm 10.6
